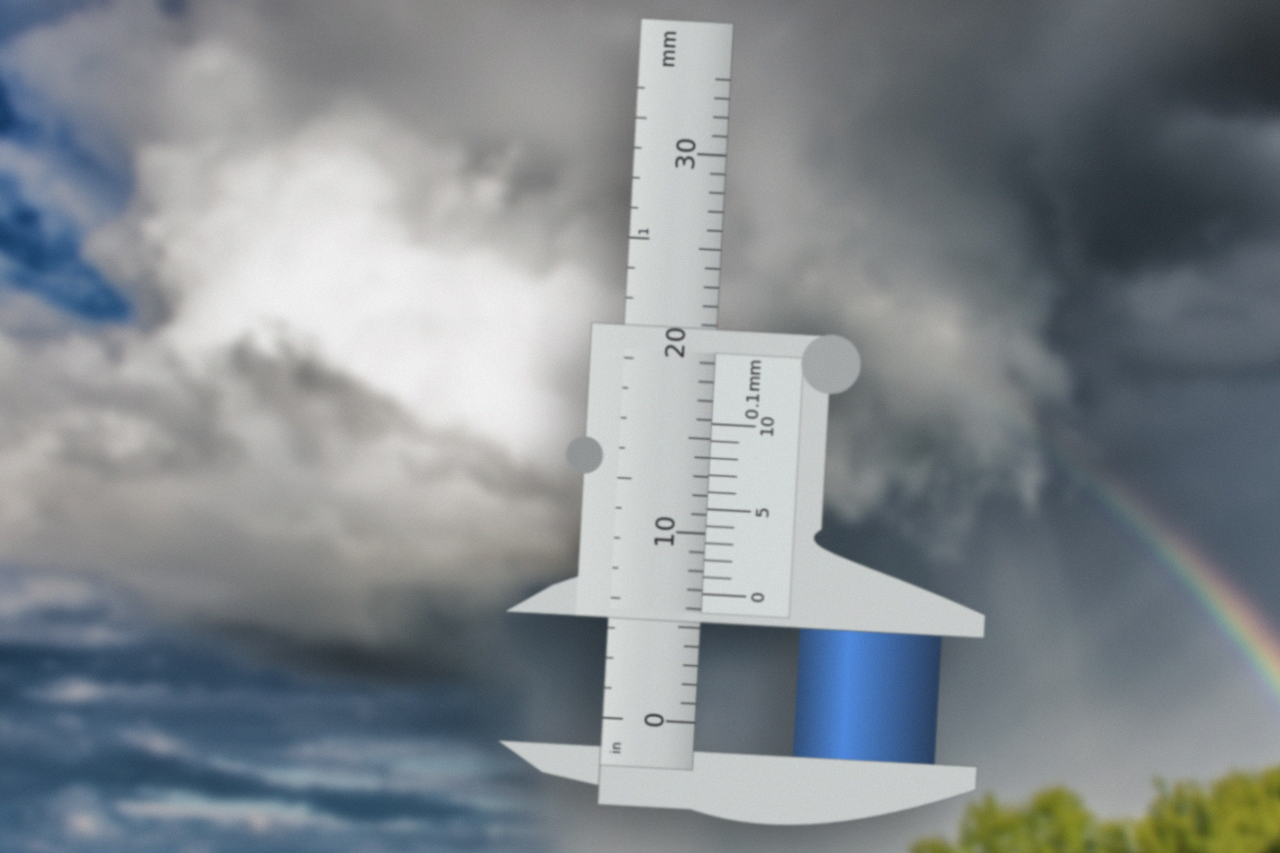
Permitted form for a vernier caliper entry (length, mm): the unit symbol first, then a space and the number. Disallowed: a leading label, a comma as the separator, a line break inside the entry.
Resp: mm 6.8
